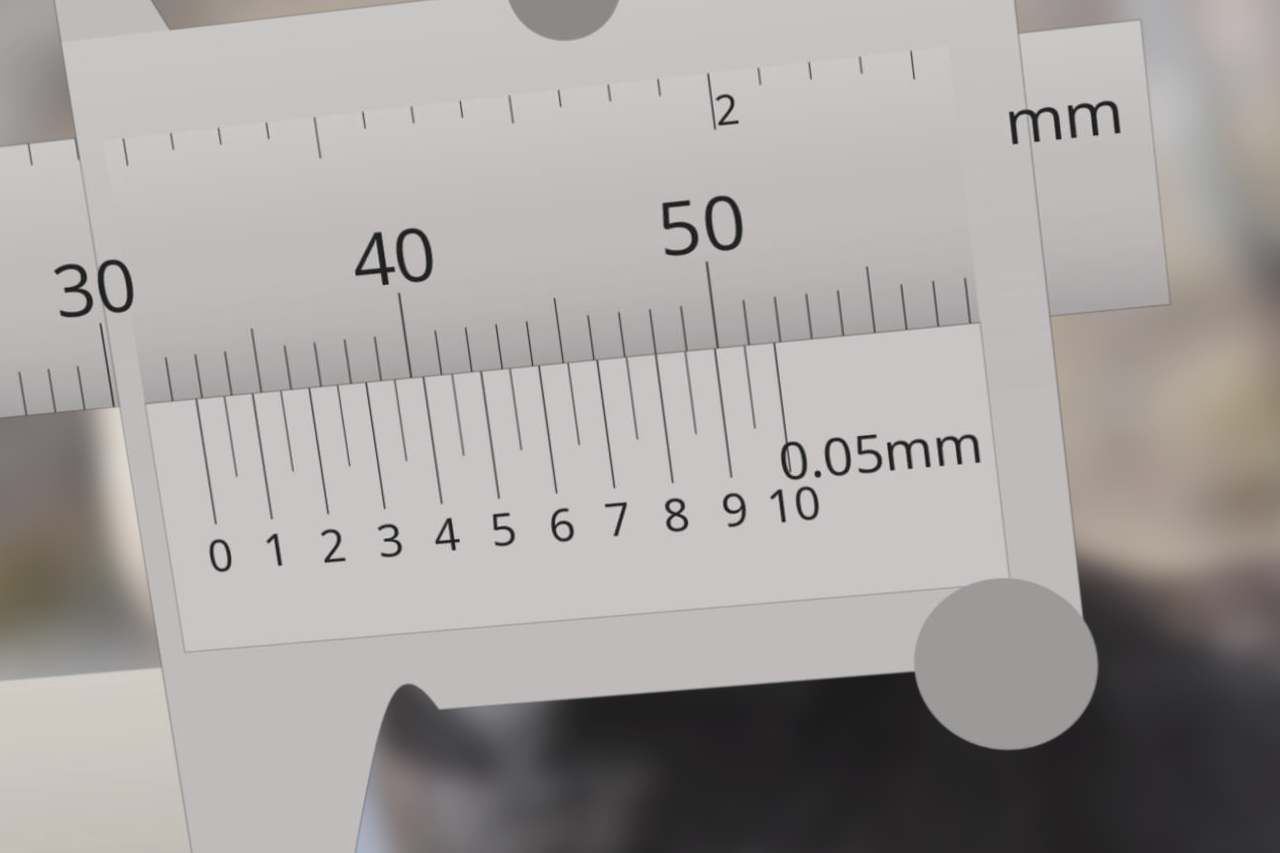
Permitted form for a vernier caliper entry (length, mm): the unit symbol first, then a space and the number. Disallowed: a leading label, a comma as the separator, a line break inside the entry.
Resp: mm 32.80
